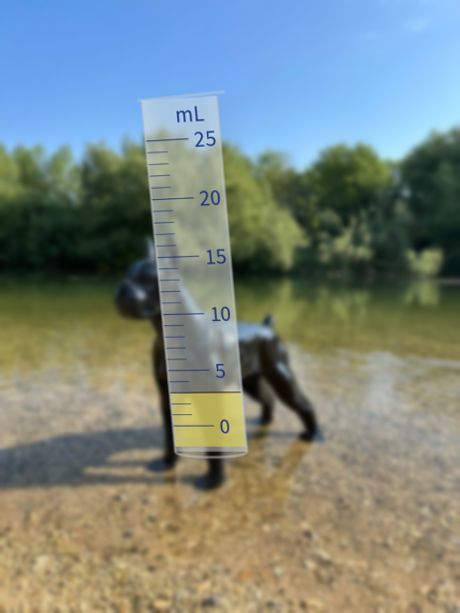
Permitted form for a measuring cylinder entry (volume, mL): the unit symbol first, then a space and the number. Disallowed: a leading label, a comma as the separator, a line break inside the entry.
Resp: mL 3
